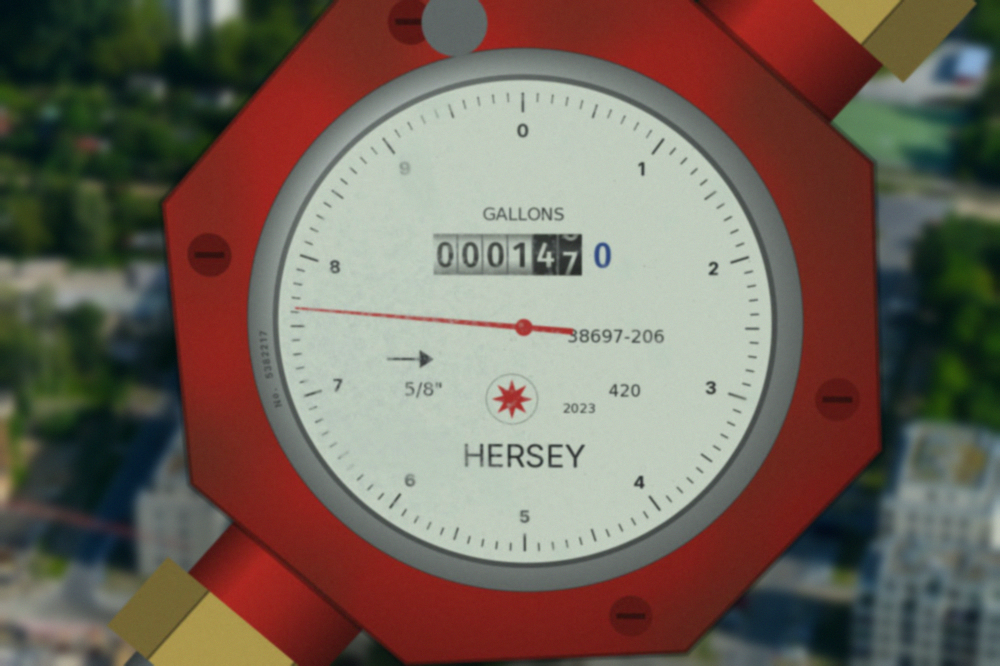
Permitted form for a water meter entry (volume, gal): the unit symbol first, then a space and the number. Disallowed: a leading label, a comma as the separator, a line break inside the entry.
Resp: gal 1467.6
